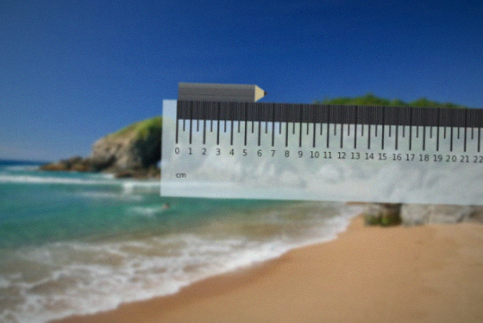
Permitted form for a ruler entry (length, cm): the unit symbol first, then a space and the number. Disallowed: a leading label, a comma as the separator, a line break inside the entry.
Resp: cm 6.5
